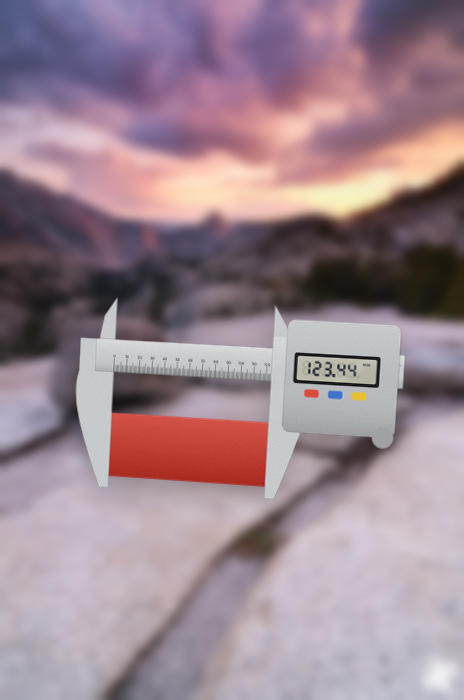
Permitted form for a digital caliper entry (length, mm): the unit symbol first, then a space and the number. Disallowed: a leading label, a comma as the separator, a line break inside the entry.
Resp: mm 123.44
